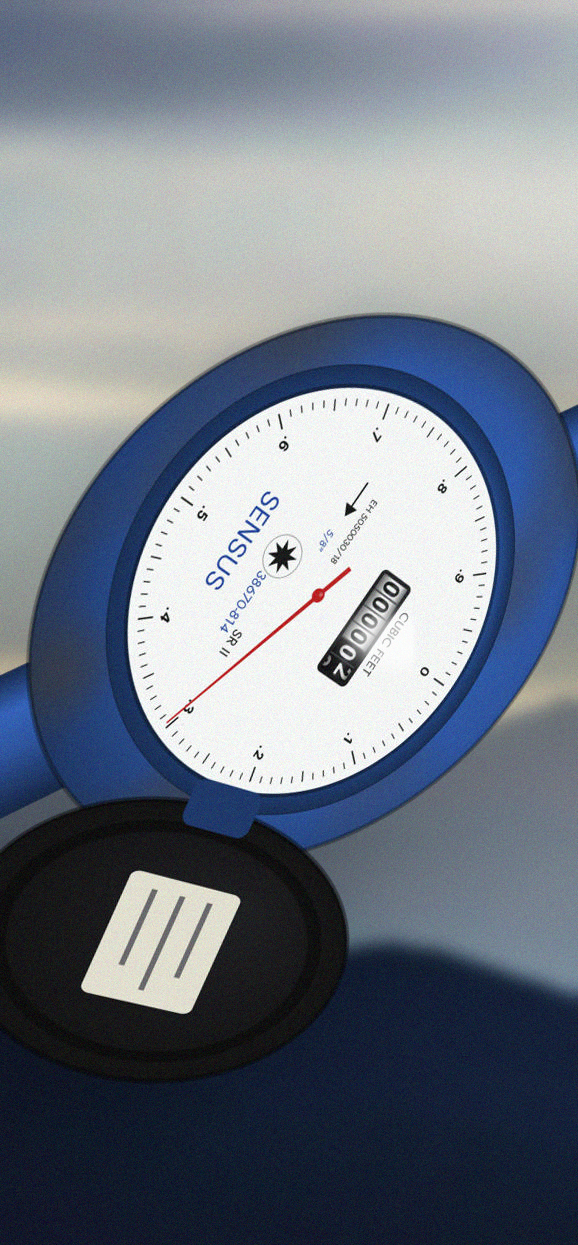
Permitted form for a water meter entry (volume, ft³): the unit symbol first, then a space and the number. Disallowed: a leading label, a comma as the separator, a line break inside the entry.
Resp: ft³ 2.30
